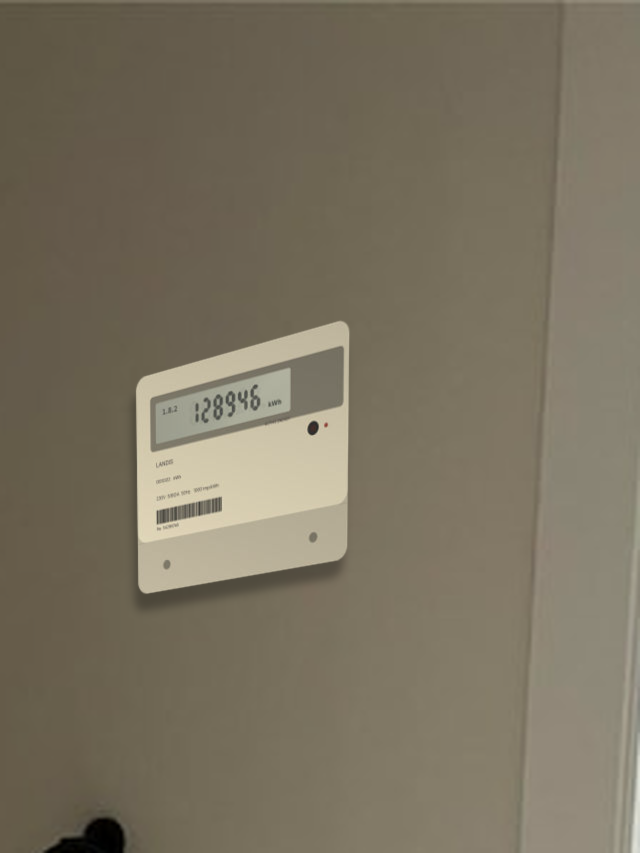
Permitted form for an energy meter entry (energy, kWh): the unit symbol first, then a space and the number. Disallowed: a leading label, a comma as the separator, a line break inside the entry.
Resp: kWh 128946
